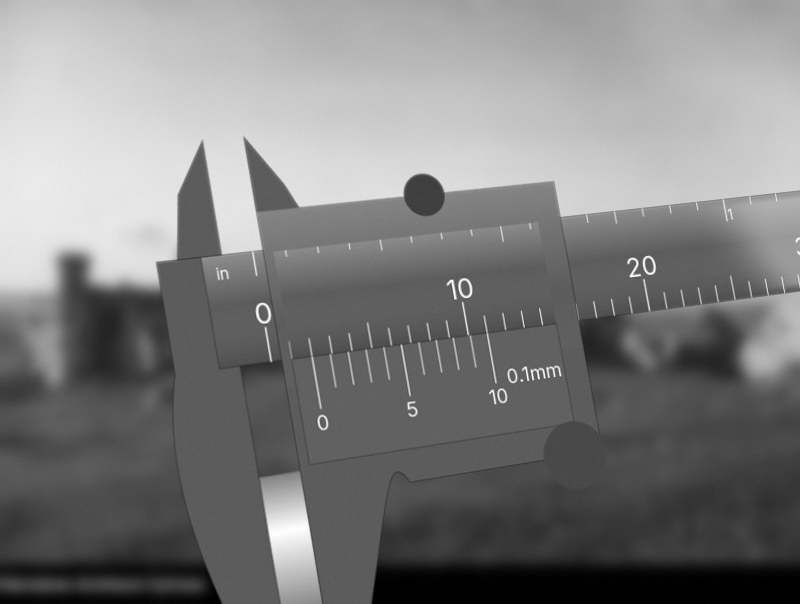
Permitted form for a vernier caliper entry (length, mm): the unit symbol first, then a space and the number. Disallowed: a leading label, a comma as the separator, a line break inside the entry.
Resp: mm 2.0
